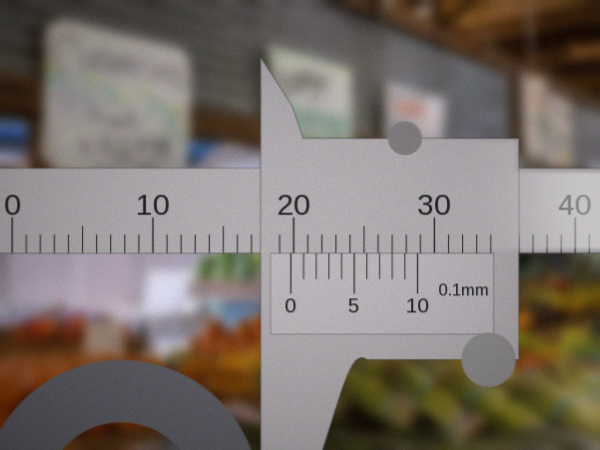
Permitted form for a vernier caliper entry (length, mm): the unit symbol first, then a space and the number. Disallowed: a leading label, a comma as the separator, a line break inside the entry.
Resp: mm 19.8
